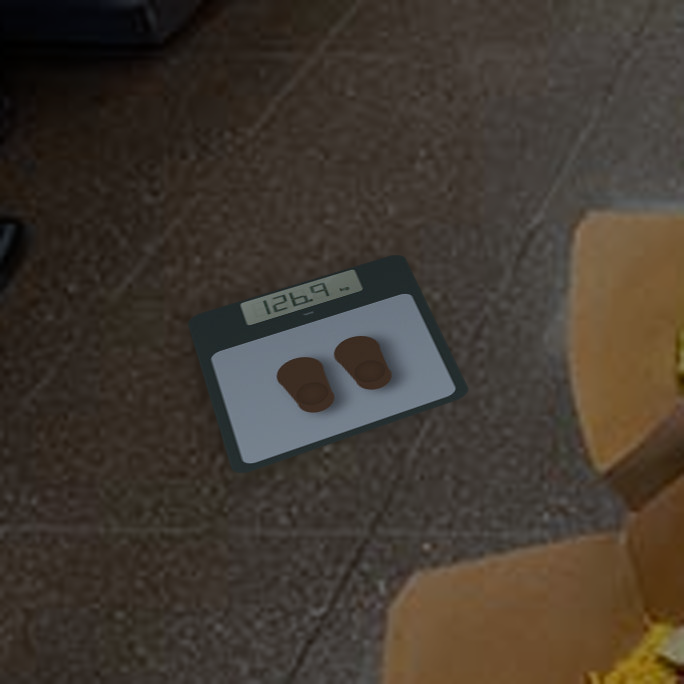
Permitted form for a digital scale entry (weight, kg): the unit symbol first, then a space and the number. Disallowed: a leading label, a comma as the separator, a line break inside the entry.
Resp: kg 126.9
